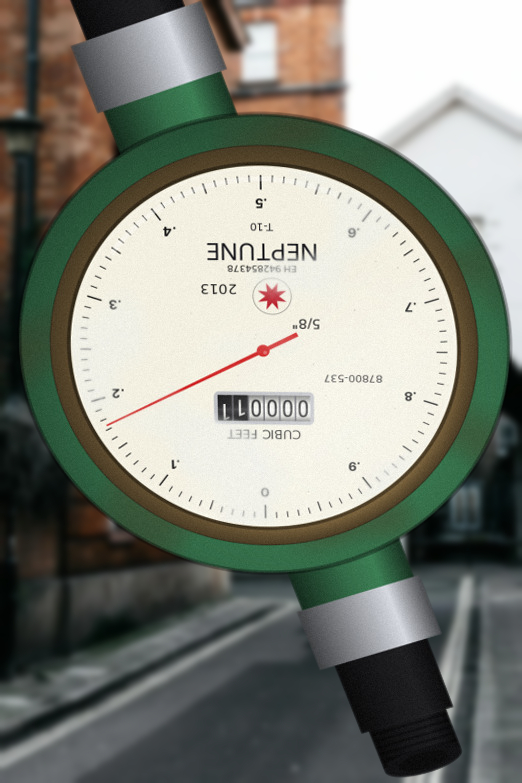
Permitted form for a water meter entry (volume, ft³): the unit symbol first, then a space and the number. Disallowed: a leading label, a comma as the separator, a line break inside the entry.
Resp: ft³ 11.17
